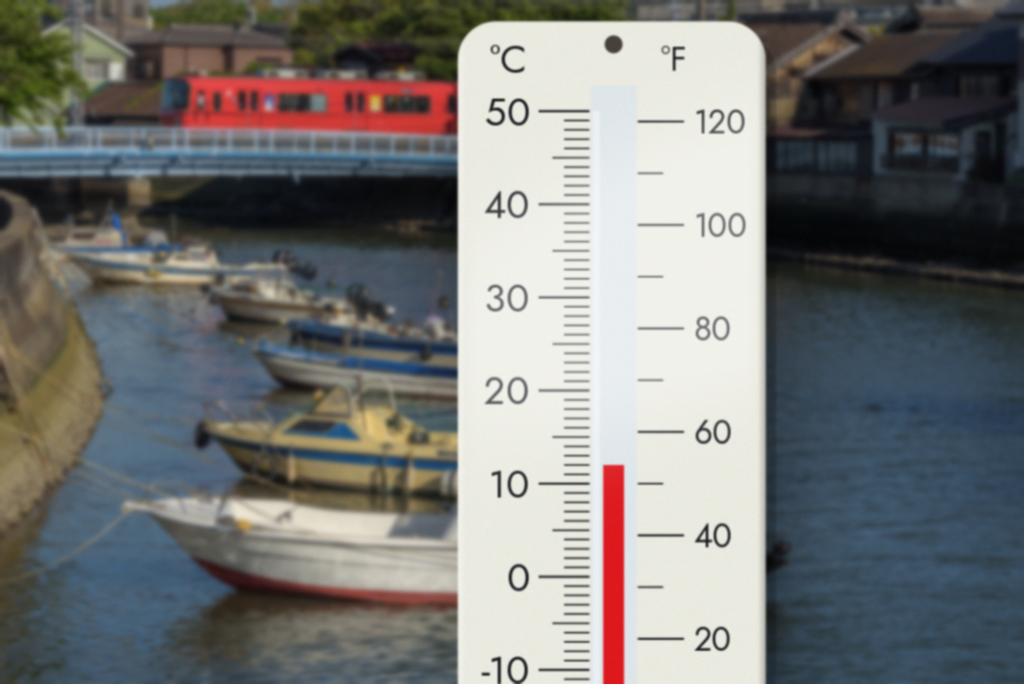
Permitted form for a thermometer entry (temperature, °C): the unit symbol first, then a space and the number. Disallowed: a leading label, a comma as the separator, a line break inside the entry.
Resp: °C 12
